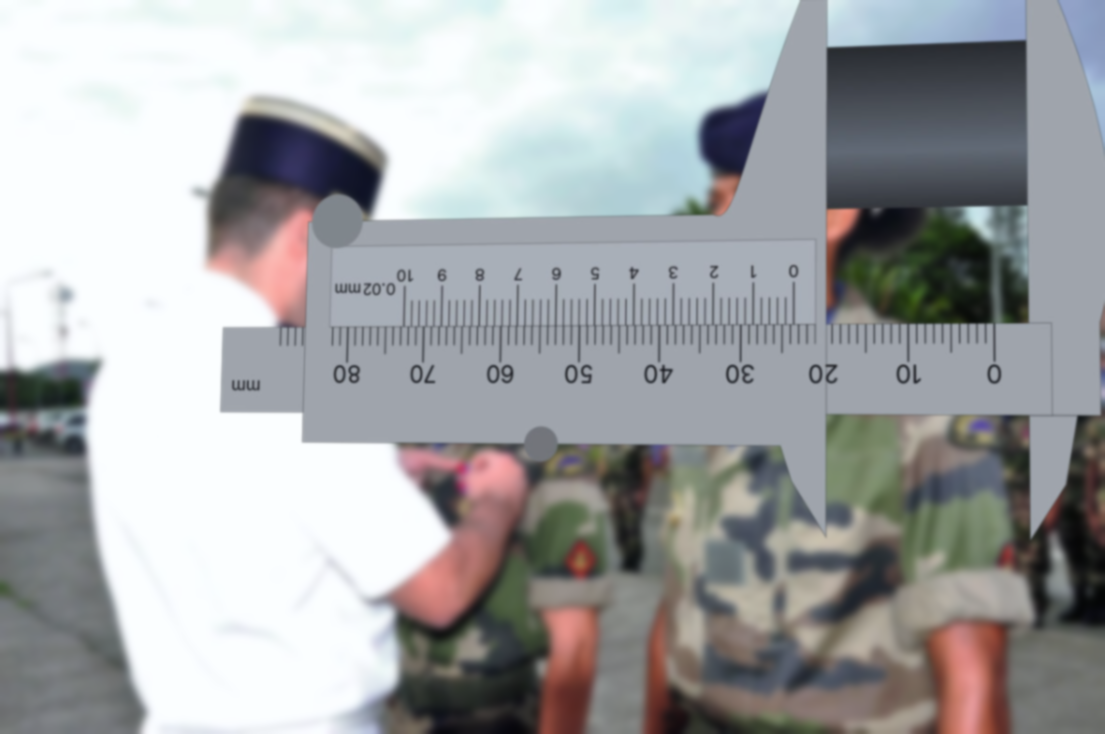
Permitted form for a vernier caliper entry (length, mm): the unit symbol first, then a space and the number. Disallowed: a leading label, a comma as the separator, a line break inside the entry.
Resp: mm 23.6
